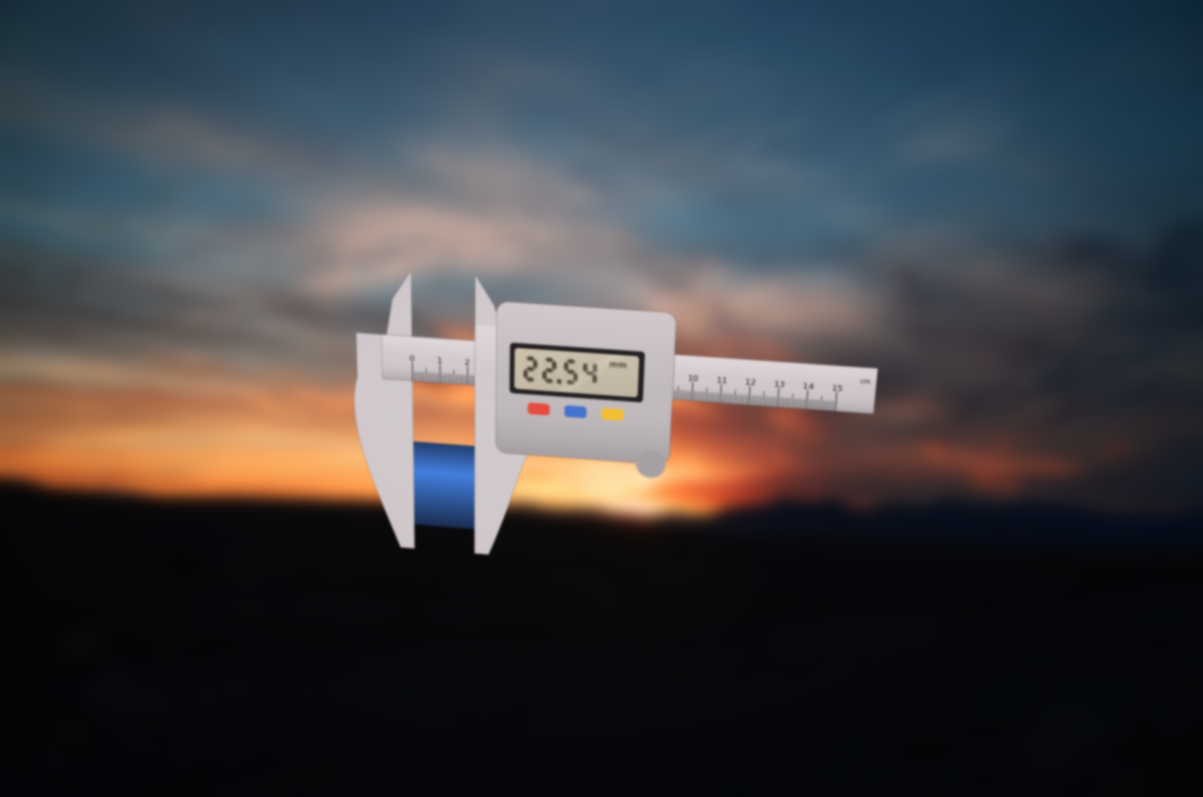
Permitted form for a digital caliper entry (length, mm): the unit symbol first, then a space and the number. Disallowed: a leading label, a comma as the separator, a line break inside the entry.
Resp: mm 22.54
